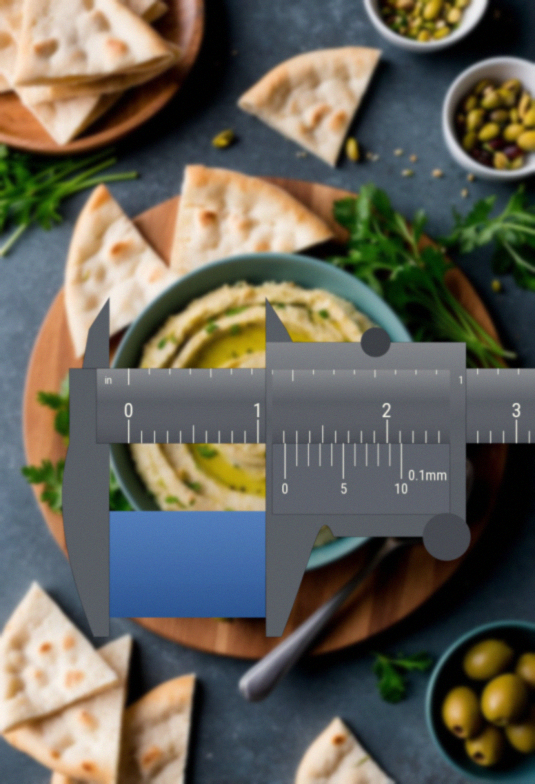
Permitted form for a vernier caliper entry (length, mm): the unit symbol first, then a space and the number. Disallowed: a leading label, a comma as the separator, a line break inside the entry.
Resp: mm 12.1
